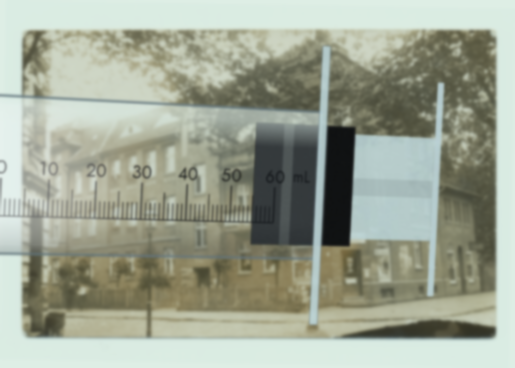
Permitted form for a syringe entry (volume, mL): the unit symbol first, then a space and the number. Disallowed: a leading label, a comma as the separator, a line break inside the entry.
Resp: mL 55
